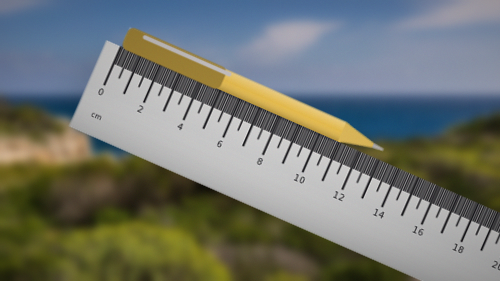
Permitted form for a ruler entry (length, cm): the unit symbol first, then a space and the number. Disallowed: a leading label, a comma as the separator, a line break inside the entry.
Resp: cm 13
